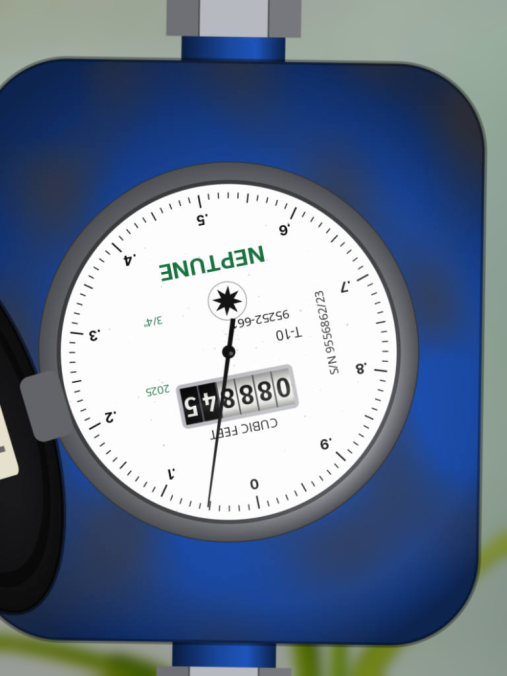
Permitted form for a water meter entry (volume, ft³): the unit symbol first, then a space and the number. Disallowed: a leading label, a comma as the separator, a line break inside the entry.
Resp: ft³ 88845.05
